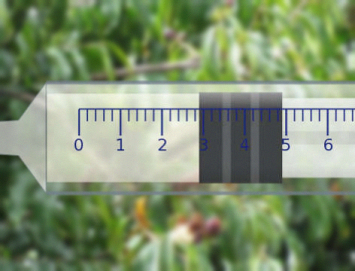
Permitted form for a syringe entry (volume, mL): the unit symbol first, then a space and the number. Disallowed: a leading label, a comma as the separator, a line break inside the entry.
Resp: mL 2.9
